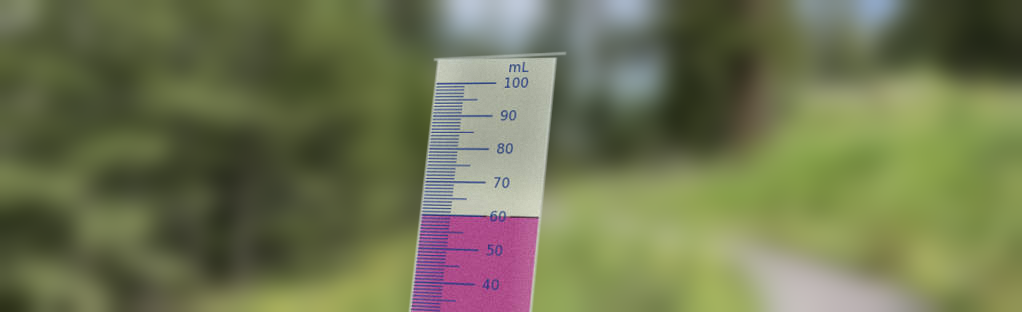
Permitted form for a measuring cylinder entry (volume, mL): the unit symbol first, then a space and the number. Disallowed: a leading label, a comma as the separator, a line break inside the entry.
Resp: mL 60
